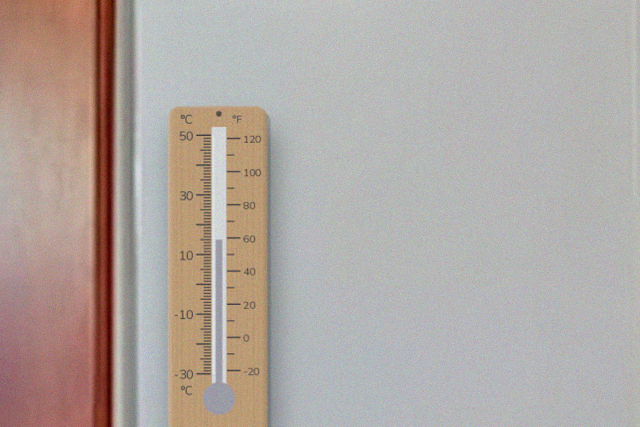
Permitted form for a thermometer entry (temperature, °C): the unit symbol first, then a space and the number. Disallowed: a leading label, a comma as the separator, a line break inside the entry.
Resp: °C 15
